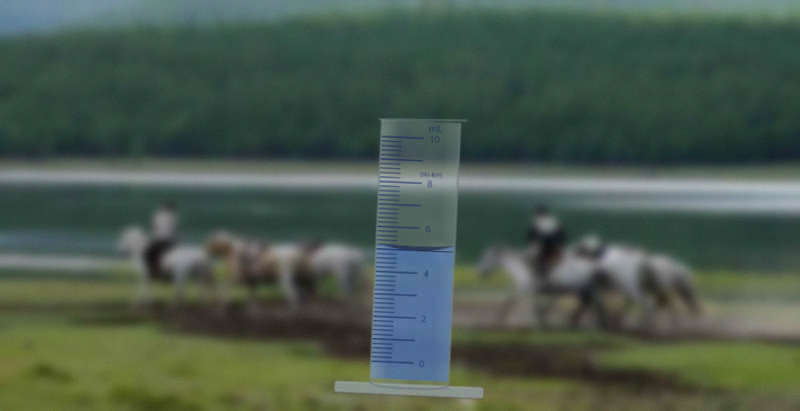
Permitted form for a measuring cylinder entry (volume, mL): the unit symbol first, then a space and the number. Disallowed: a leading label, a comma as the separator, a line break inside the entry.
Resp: mL 5
